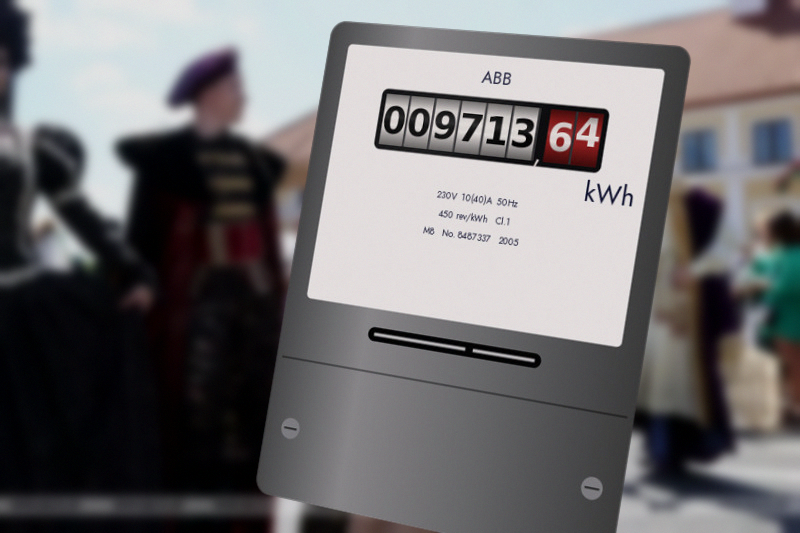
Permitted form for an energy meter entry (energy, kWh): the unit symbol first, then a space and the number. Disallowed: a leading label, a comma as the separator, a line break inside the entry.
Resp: kWh 9713.64
